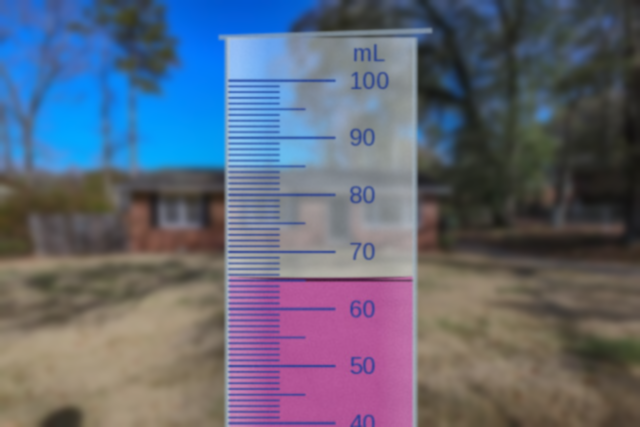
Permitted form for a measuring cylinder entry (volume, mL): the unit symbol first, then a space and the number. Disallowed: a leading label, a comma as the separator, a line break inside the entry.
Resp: mL 65
